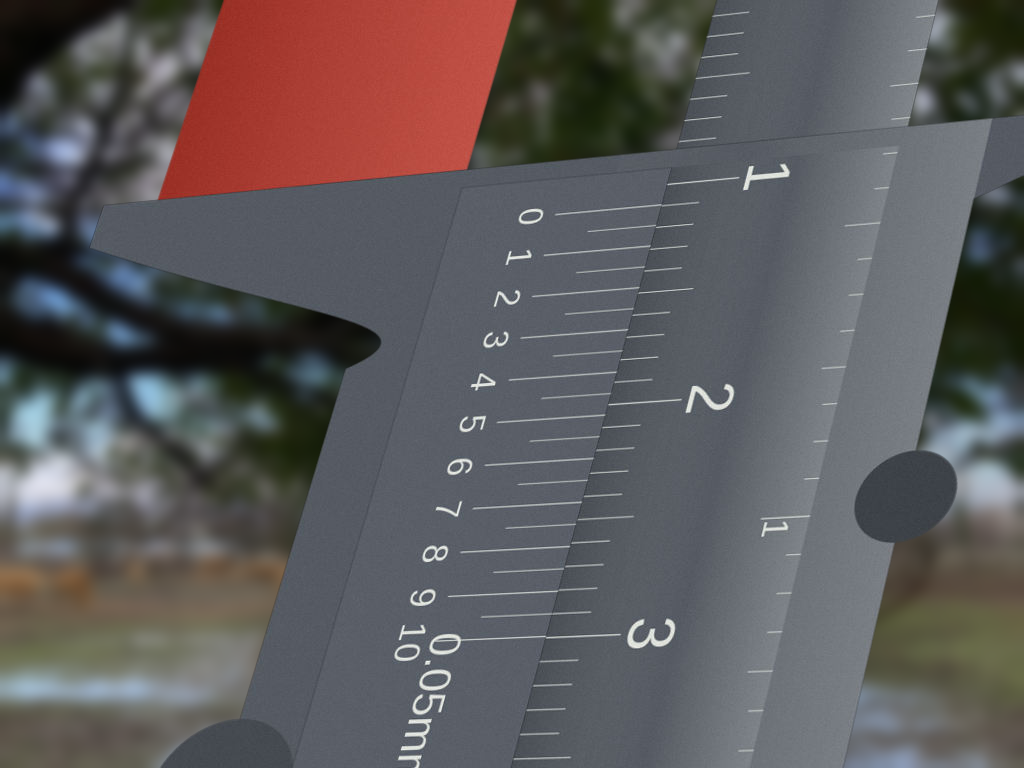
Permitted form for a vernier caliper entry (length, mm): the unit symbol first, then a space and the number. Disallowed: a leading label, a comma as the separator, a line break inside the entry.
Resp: mm 10.95
